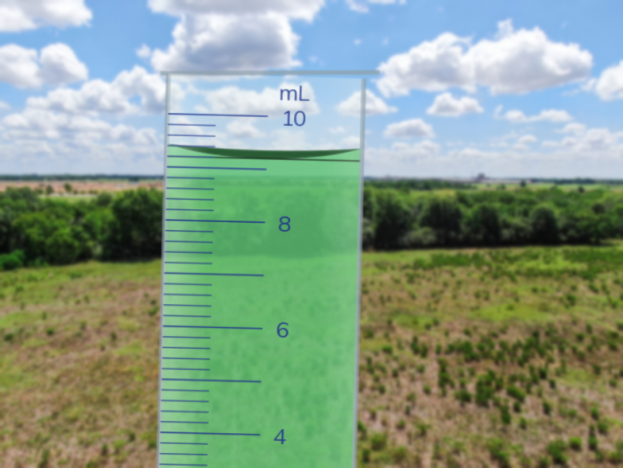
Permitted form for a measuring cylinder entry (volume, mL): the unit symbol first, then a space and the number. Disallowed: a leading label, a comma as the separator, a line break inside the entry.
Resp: mL 9.2
